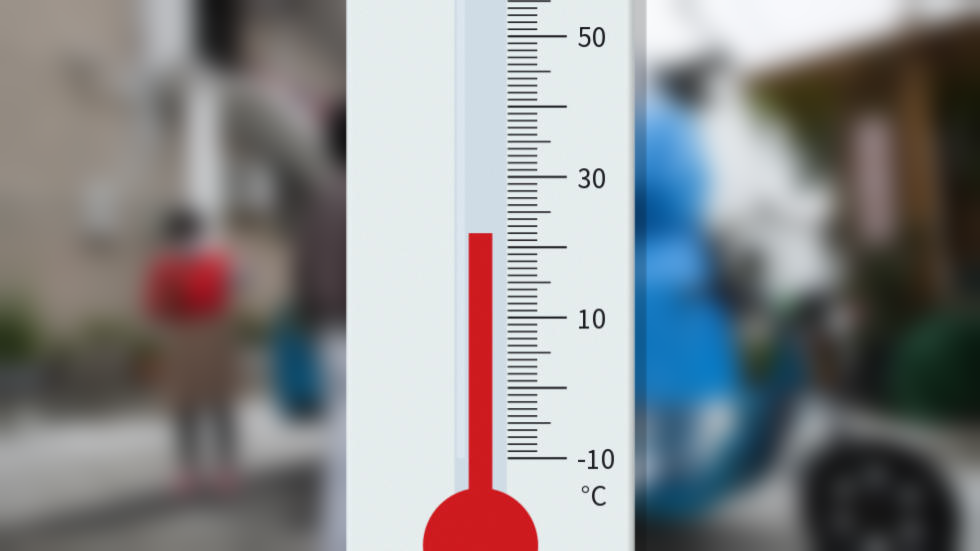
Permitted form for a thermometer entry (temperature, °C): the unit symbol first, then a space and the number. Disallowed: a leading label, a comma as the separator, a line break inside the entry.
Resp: °C 22
